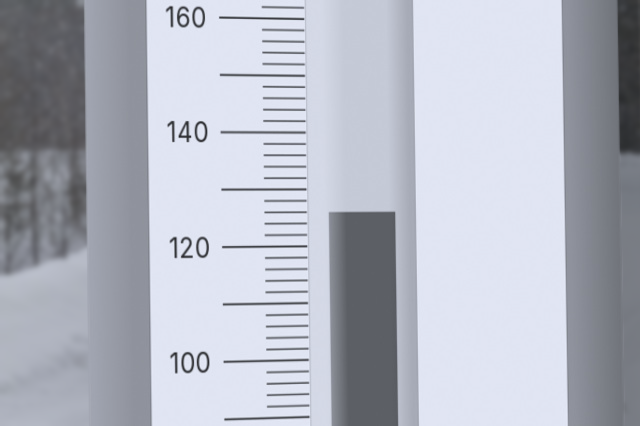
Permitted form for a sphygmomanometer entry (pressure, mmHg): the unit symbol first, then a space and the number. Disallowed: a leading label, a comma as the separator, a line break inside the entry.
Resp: mmHg 126
